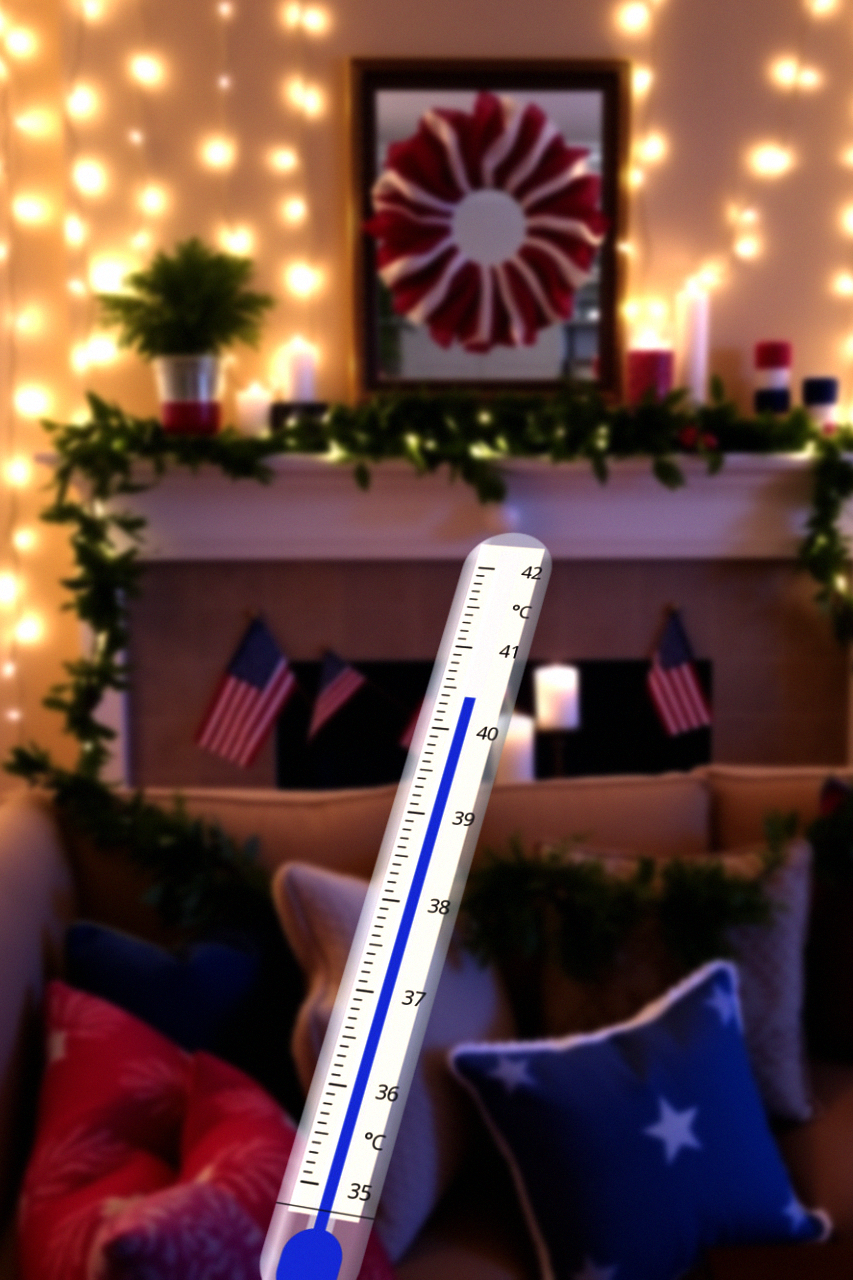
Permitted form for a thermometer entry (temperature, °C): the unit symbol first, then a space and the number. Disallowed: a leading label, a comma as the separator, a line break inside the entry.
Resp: °C 40.4
